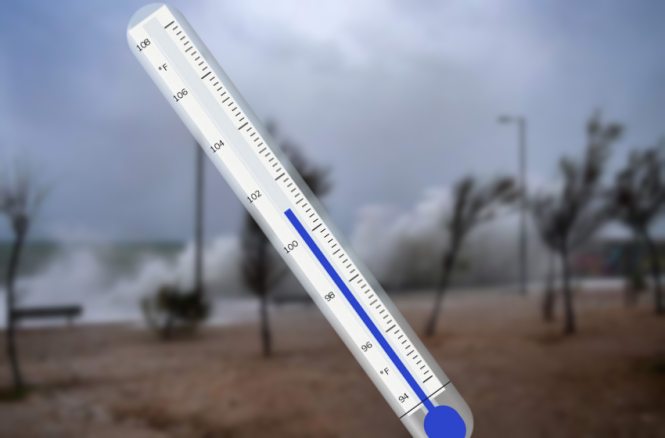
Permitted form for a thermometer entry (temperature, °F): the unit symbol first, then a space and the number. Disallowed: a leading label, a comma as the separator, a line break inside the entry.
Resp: °F 101
